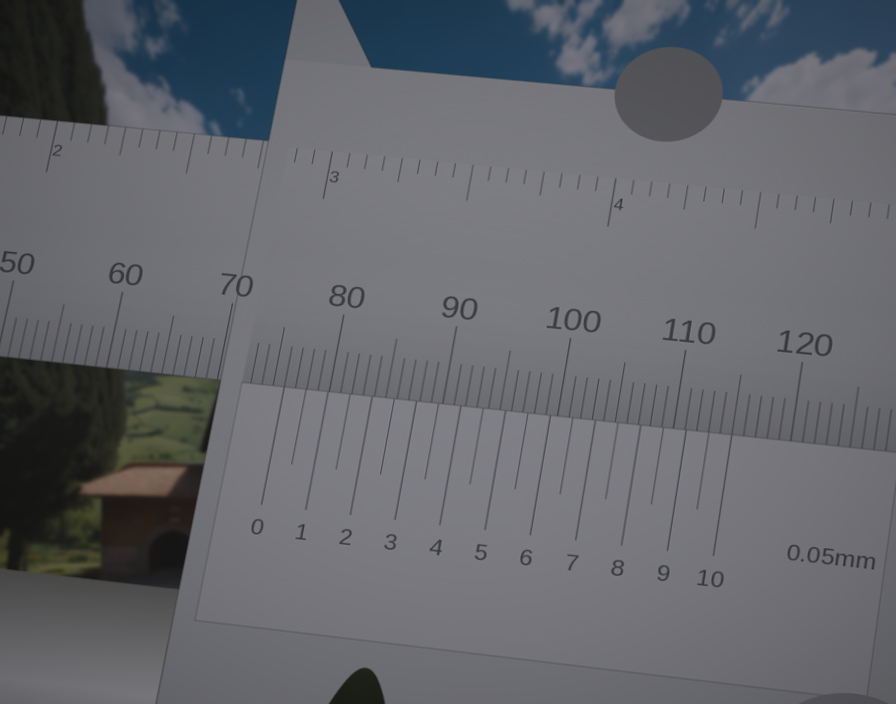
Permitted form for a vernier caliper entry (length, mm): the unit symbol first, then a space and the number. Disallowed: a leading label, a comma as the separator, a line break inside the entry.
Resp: mm 76.0
